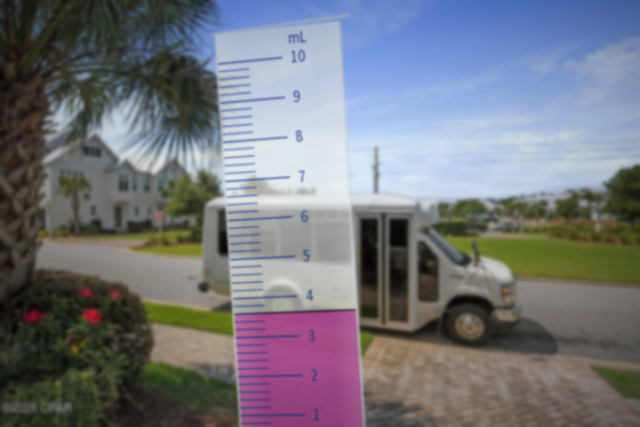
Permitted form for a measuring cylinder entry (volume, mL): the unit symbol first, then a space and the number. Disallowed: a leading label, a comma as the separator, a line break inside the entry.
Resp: mL 3.6
